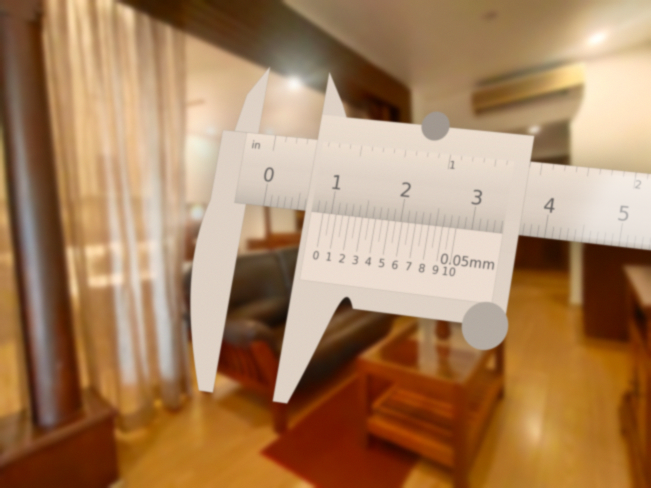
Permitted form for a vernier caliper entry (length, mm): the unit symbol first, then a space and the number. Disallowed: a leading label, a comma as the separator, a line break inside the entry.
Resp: mm 8.8
